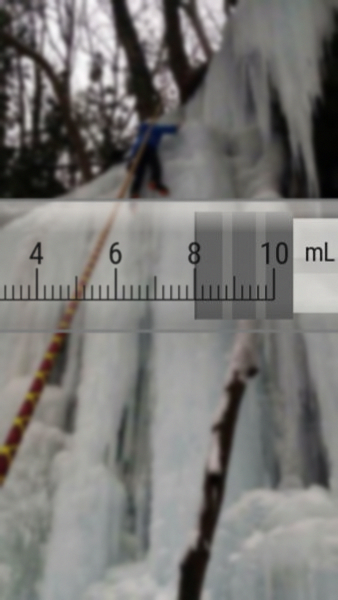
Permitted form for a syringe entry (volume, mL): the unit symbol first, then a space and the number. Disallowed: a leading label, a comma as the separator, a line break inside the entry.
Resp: mL 8
